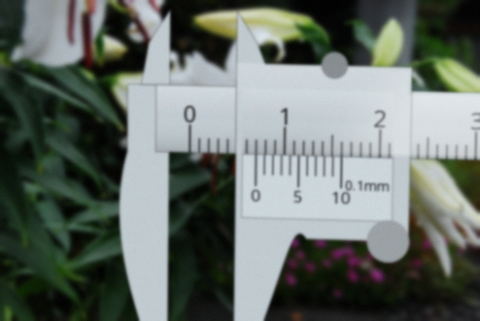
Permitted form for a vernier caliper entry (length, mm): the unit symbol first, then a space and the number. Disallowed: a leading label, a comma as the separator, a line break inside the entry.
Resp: mm 7.0
